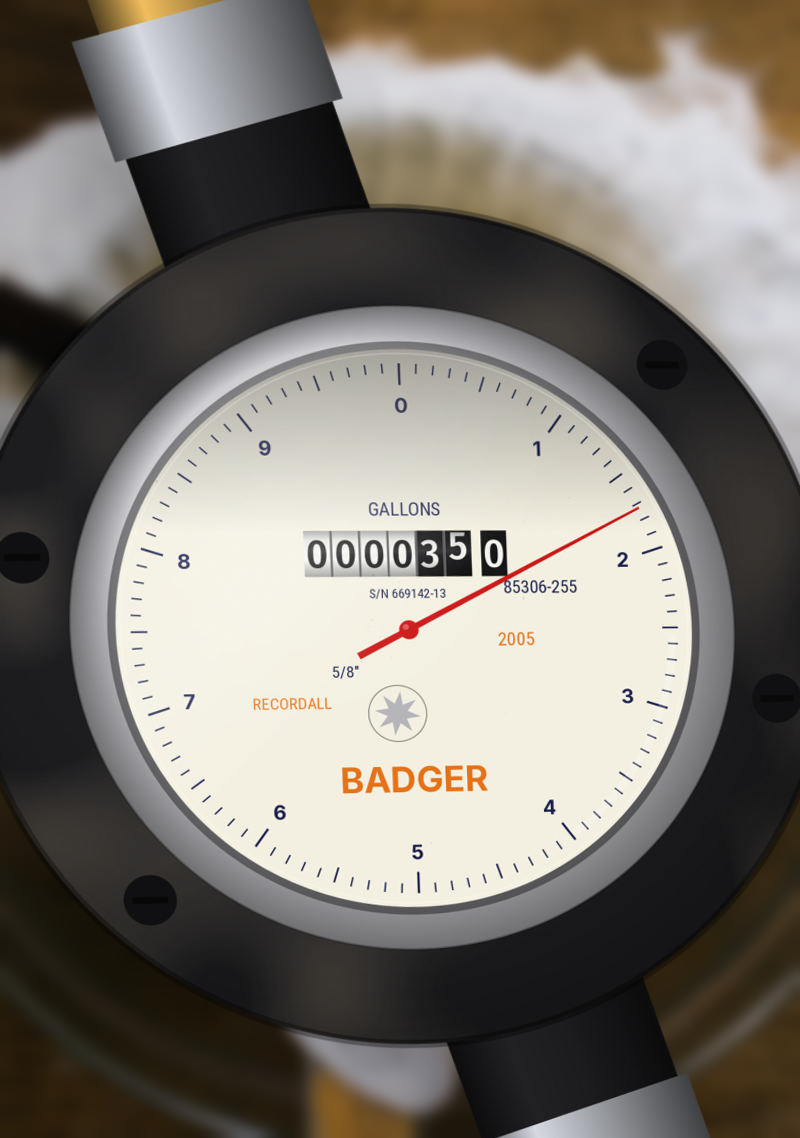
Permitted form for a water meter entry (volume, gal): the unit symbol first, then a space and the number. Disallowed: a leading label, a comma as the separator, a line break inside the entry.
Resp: gal 351.7
